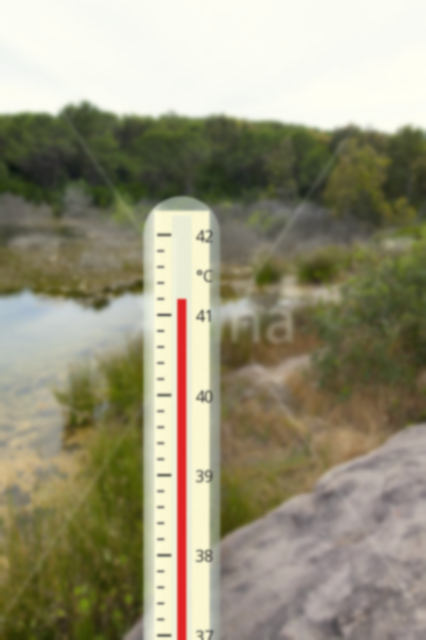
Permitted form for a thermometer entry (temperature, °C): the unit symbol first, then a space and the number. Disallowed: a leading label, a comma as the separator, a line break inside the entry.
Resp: °C 41.2
